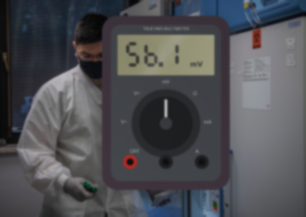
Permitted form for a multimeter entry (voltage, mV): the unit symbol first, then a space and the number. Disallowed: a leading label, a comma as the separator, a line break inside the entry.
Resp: mV 56.1
